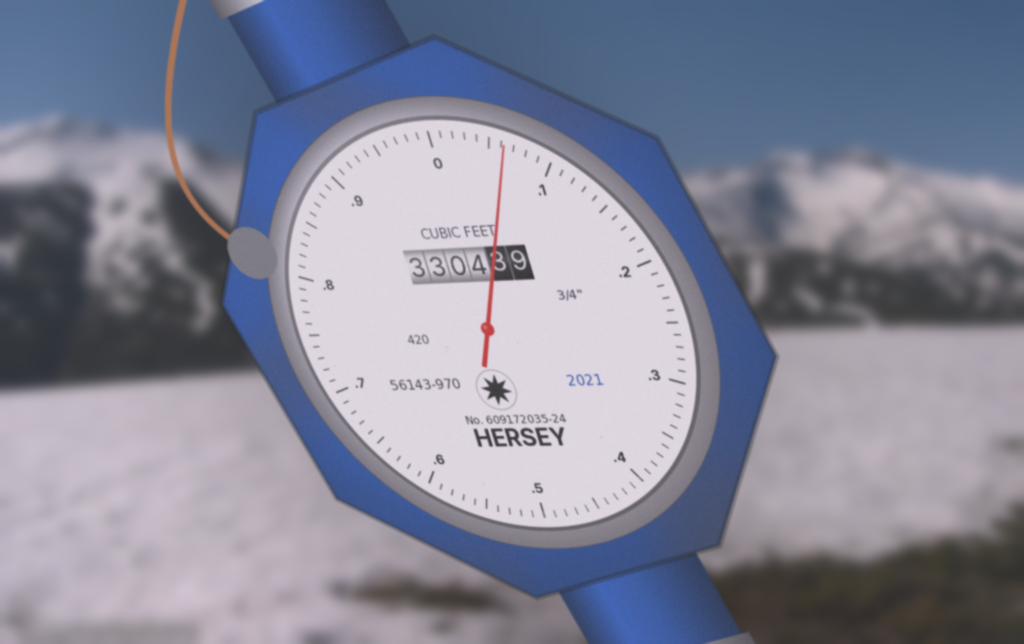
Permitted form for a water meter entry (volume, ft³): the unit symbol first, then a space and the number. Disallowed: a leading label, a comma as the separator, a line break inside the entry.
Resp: ft³ 330439.06
